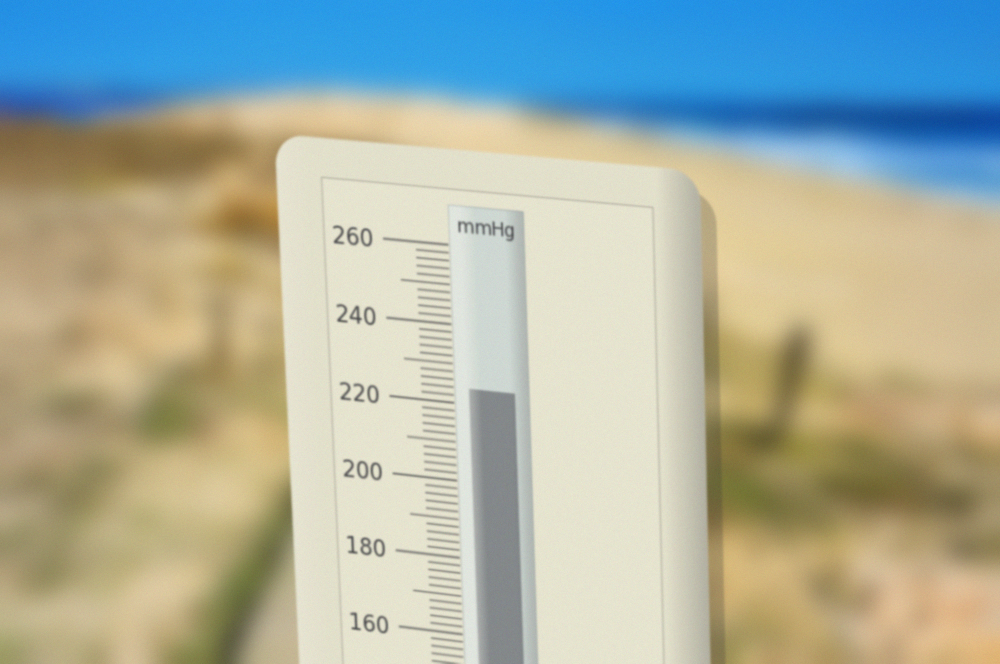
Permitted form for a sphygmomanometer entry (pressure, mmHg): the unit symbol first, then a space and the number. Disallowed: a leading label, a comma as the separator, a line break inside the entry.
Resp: mmHg 224
